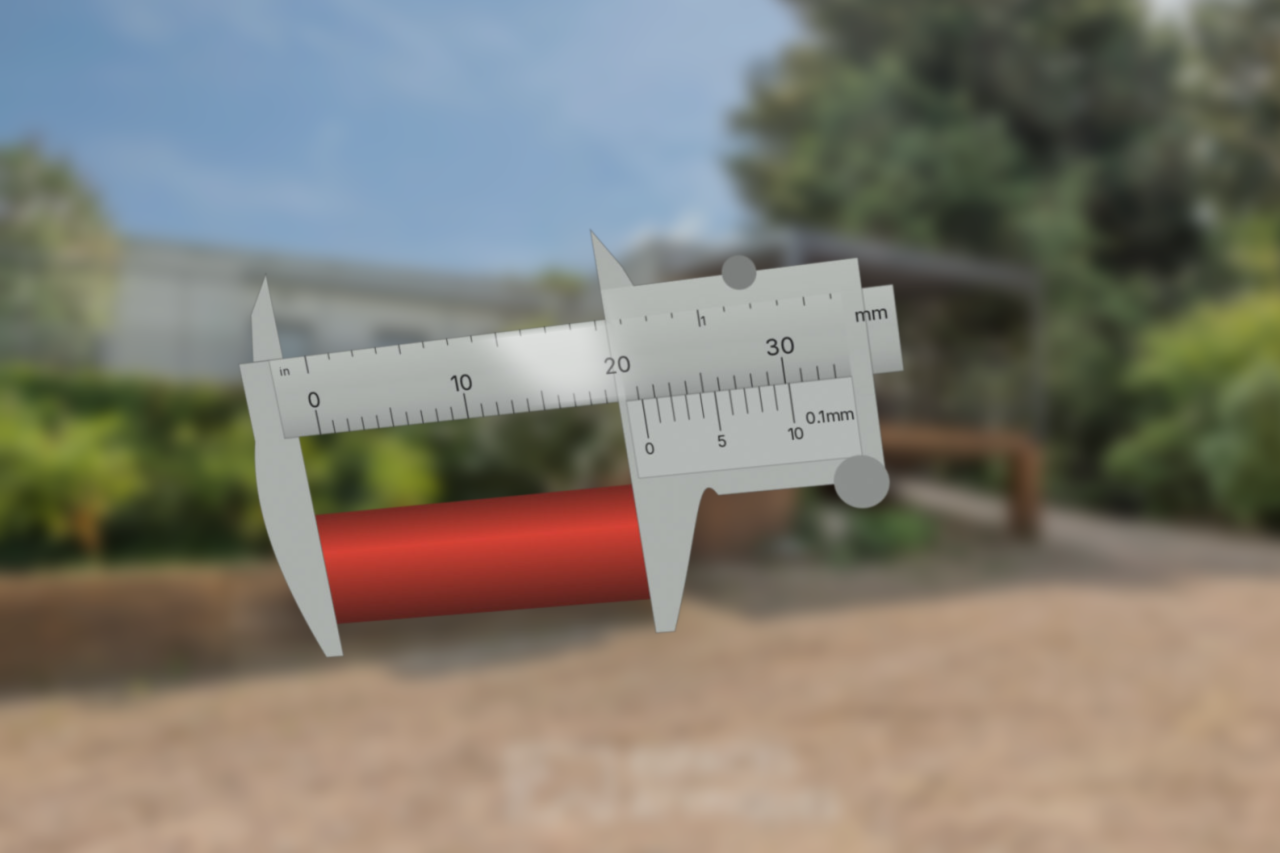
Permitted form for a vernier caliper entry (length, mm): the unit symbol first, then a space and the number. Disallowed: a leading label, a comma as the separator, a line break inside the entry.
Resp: mm 21.2
